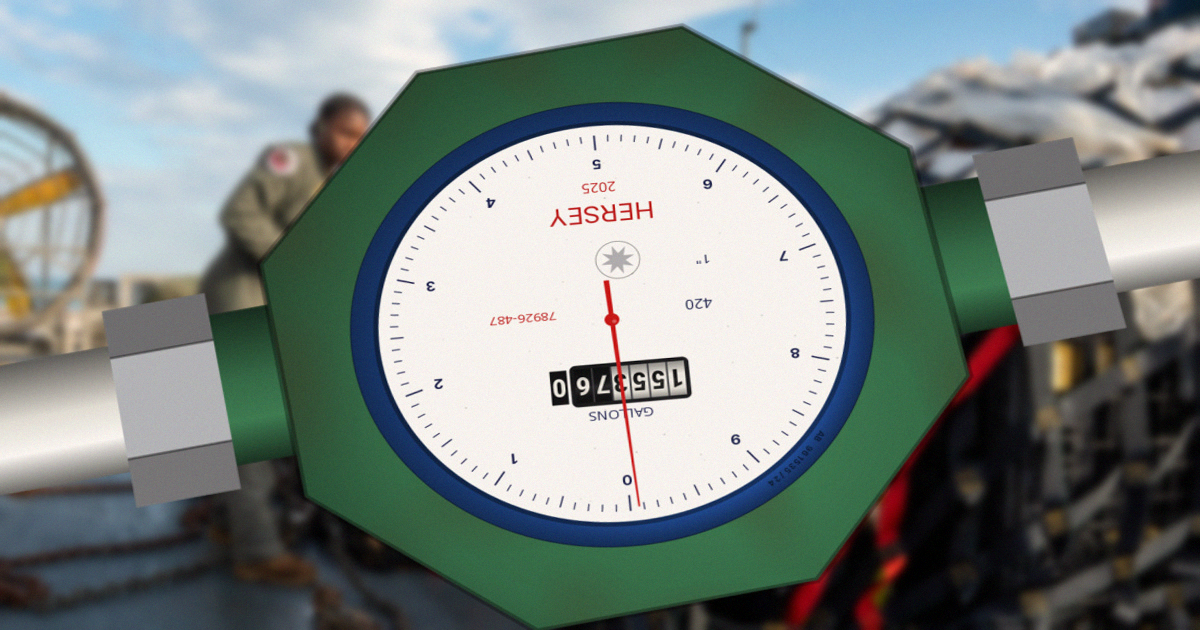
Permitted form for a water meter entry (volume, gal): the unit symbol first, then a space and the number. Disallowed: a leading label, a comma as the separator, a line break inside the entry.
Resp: gal 1553759.9
